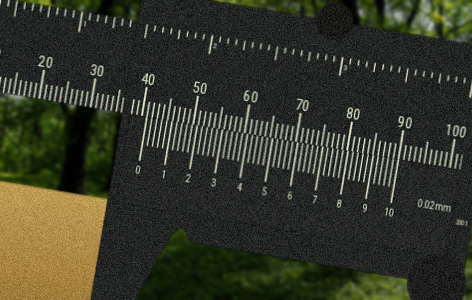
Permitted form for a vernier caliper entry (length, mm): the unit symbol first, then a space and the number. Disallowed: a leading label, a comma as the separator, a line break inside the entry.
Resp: mm 41.0
